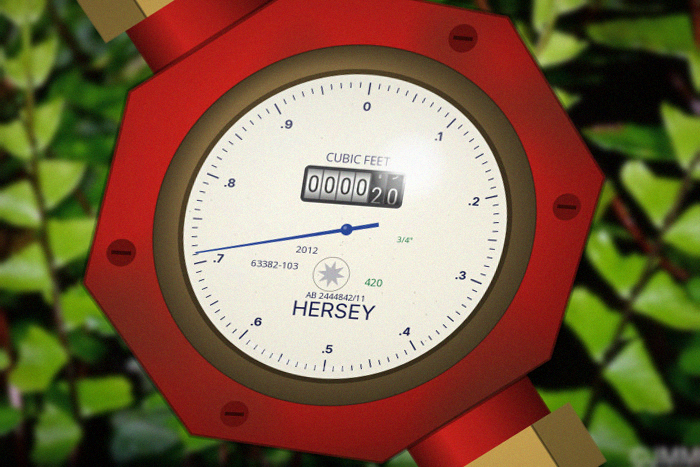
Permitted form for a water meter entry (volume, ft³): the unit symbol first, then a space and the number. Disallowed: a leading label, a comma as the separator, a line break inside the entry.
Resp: ft³ 19.71
